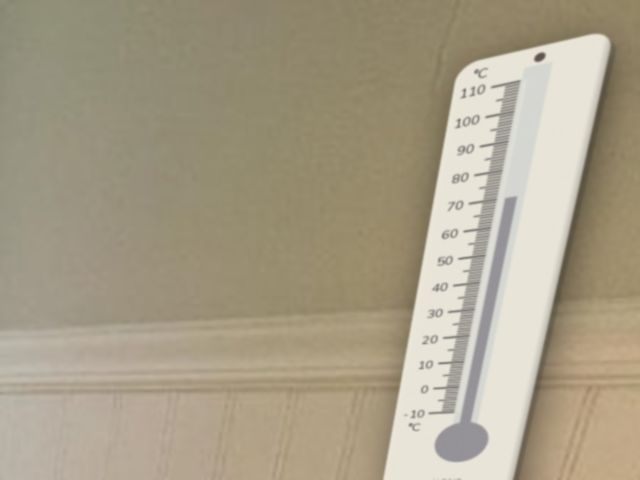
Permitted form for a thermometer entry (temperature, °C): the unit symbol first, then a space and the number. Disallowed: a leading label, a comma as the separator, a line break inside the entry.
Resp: °C 70
